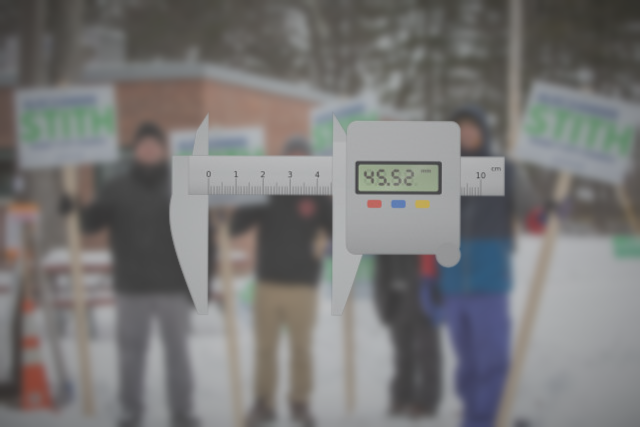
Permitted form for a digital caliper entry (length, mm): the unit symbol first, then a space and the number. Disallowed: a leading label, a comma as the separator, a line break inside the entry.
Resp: mm 45.52
